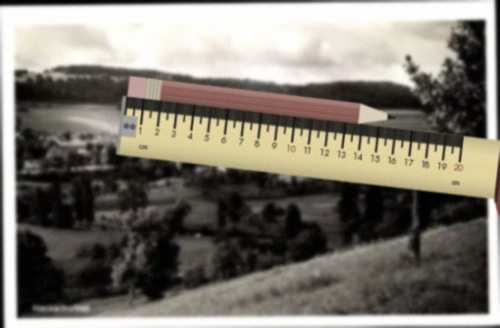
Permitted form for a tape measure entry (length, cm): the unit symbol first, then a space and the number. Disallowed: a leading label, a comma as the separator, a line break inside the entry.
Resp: cm 16
